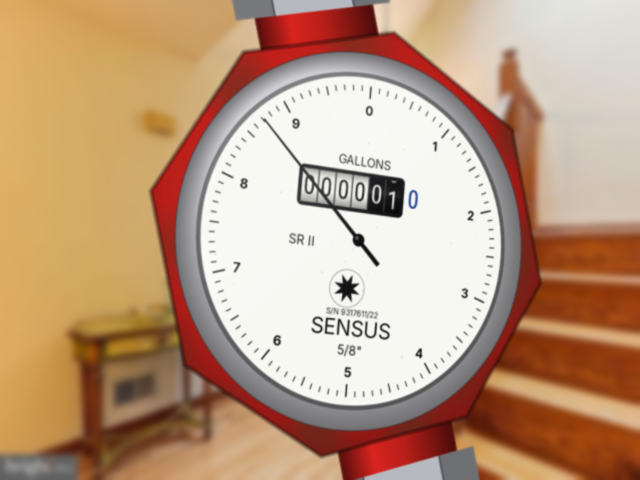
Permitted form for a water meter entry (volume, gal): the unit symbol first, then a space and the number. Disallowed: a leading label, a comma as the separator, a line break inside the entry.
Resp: gal 8.7
